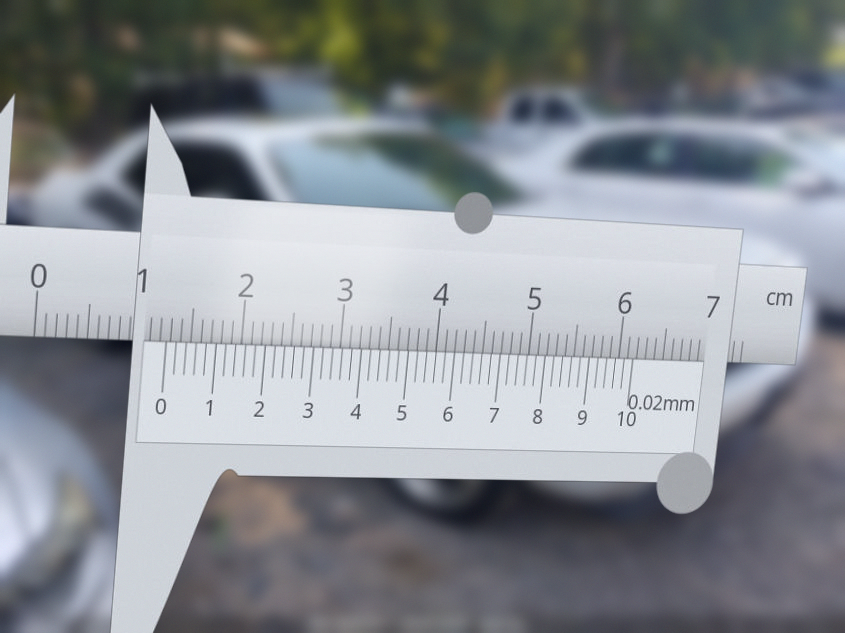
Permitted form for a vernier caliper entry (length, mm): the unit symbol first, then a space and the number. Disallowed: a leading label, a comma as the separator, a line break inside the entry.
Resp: mm 12.6
